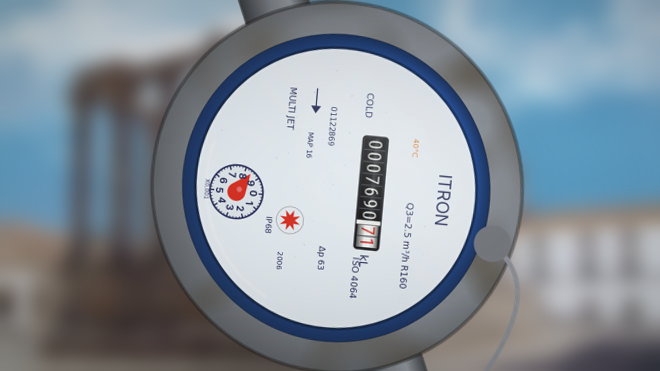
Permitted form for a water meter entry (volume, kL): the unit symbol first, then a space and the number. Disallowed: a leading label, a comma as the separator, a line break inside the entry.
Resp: kL 7690.718
